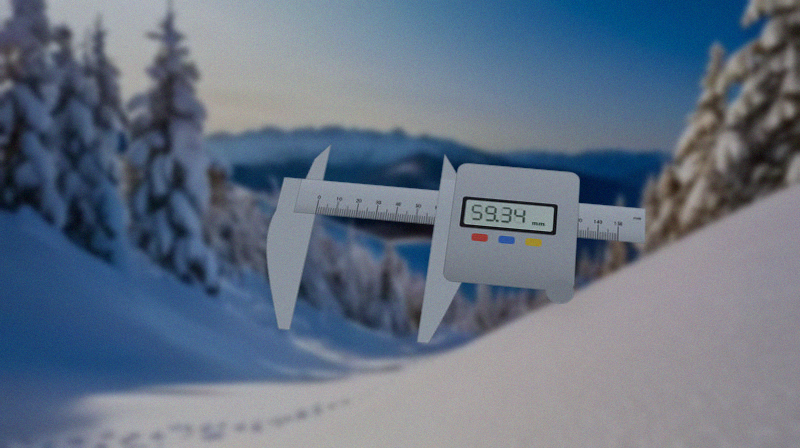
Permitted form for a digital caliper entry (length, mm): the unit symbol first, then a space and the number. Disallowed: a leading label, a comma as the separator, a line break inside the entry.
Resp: mm 59.34
